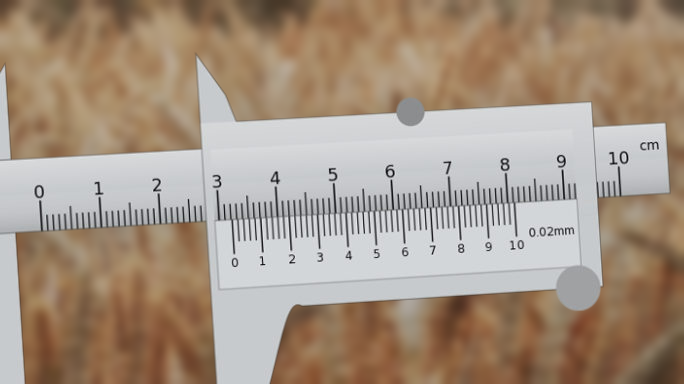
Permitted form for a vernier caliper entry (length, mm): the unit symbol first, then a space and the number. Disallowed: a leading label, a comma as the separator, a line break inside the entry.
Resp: mm 32.2
